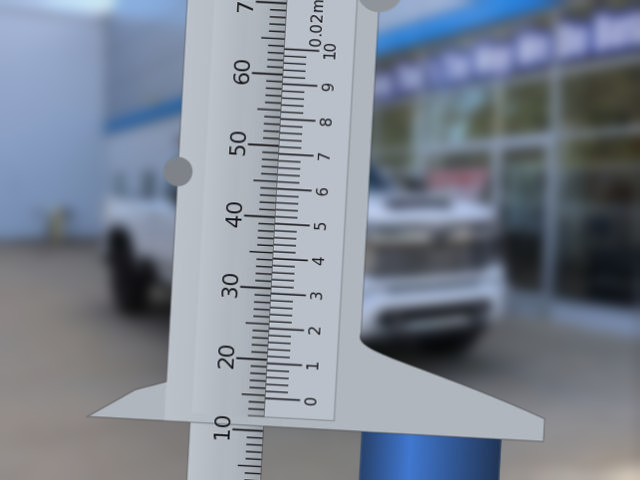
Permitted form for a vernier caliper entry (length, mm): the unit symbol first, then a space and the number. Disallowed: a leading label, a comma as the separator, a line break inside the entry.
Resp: mm 14.6
